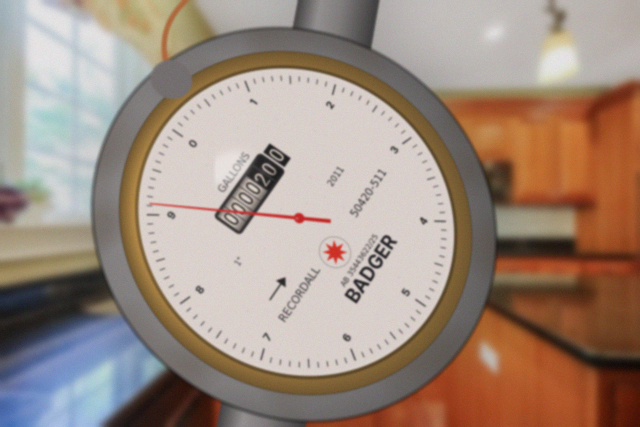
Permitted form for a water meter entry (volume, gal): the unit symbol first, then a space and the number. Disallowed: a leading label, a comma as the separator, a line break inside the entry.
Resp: gal 199.1
